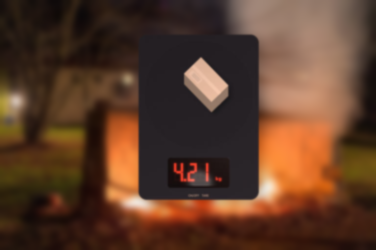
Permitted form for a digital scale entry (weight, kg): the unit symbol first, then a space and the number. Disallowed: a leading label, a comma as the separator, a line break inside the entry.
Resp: kg 4.21
